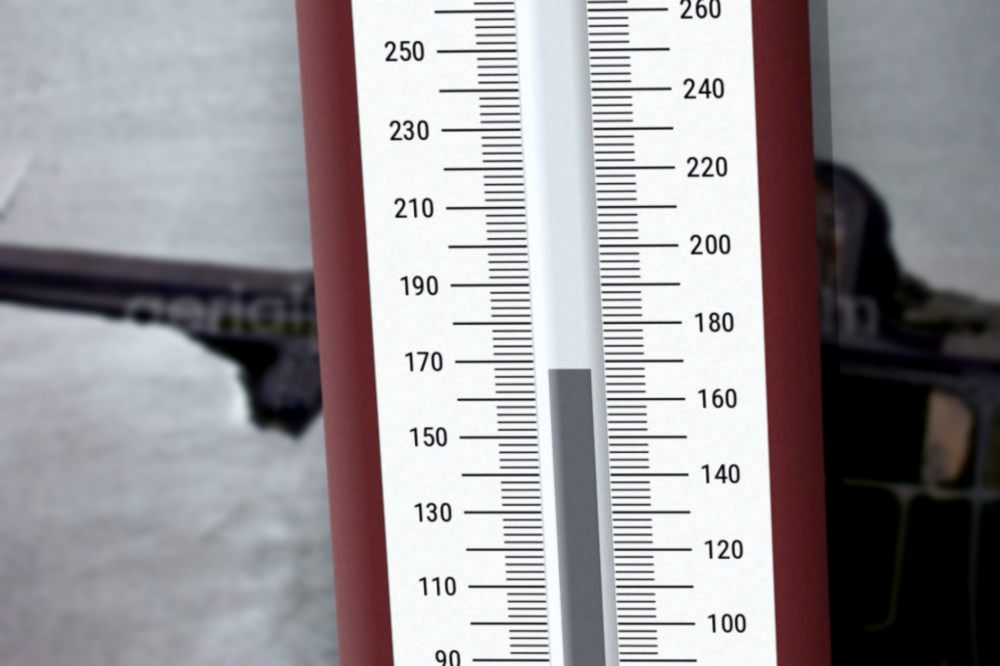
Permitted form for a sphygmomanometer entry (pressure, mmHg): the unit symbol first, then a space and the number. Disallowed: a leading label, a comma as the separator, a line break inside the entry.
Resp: mmHg 168
